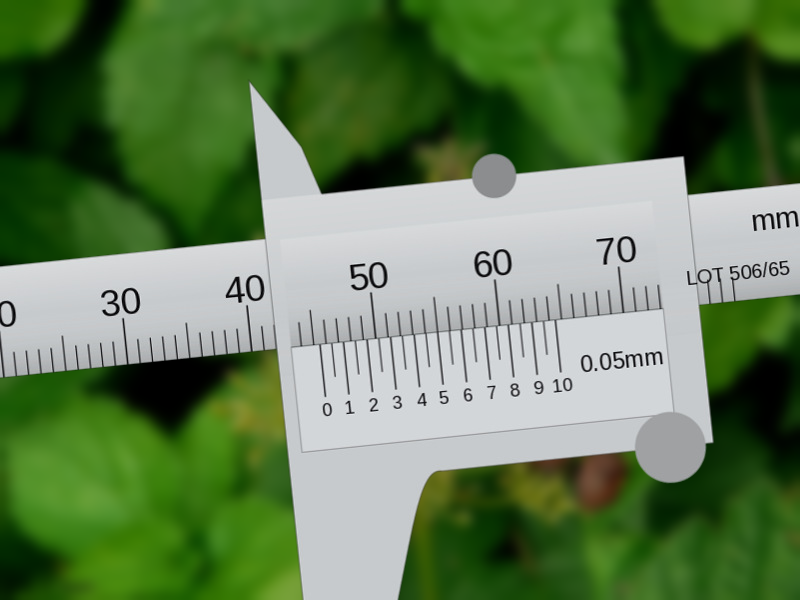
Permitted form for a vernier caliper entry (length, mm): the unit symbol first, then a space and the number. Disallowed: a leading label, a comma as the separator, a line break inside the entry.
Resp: mm 45.5
